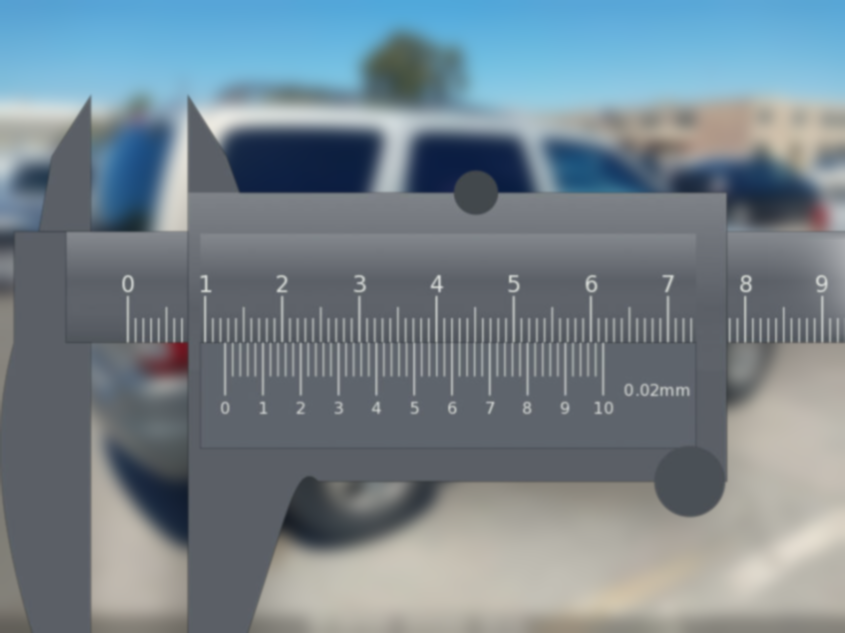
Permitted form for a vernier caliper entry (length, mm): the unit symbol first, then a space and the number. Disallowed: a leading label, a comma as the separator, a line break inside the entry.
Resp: mm 12.6
